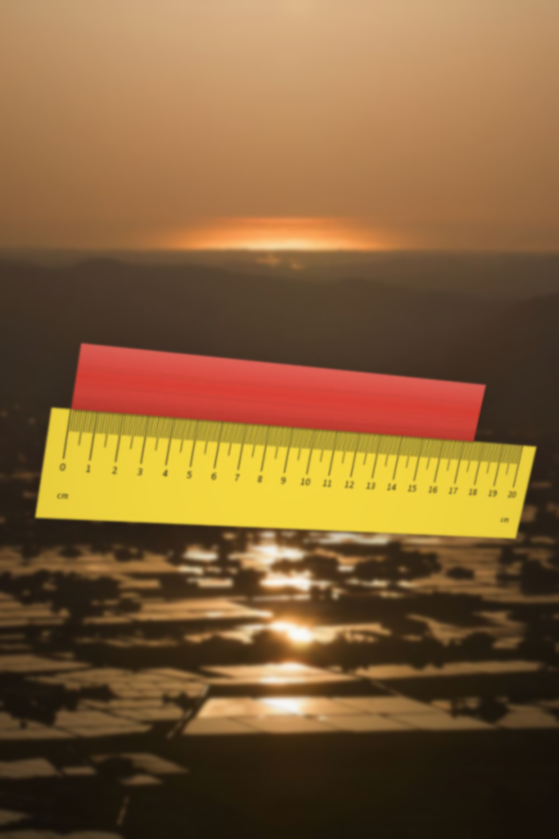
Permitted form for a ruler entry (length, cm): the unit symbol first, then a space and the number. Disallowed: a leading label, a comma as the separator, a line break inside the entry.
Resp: cm 17.5
